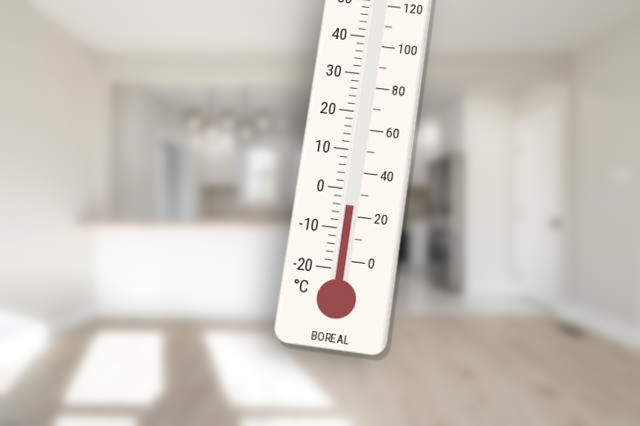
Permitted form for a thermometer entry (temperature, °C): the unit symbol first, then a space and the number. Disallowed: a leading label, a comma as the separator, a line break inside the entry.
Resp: °C -4
